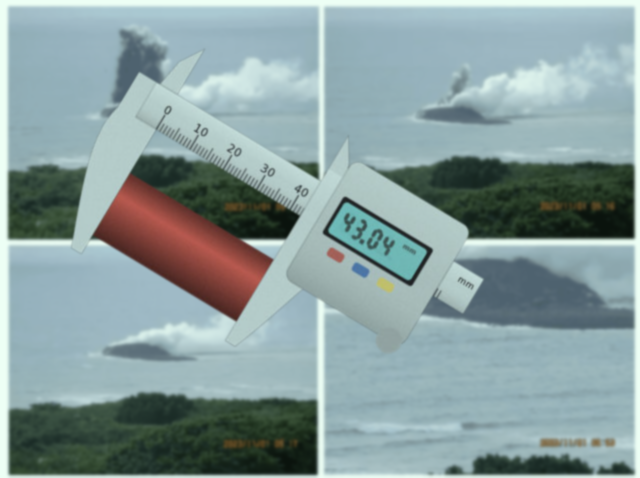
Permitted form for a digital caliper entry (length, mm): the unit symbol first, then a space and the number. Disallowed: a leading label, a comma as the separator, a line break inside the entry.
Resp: mm 43.04
